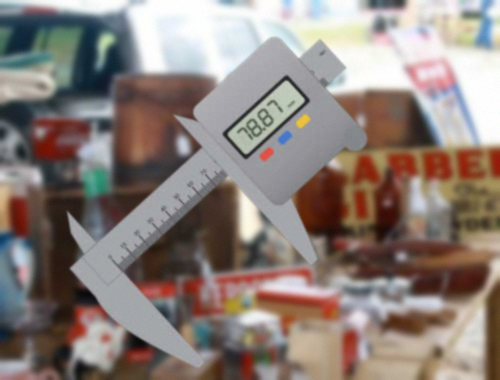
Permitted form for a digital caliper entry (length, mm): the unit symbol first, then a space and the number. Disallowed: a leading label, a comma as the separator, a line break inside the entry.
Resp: mm 78.87
